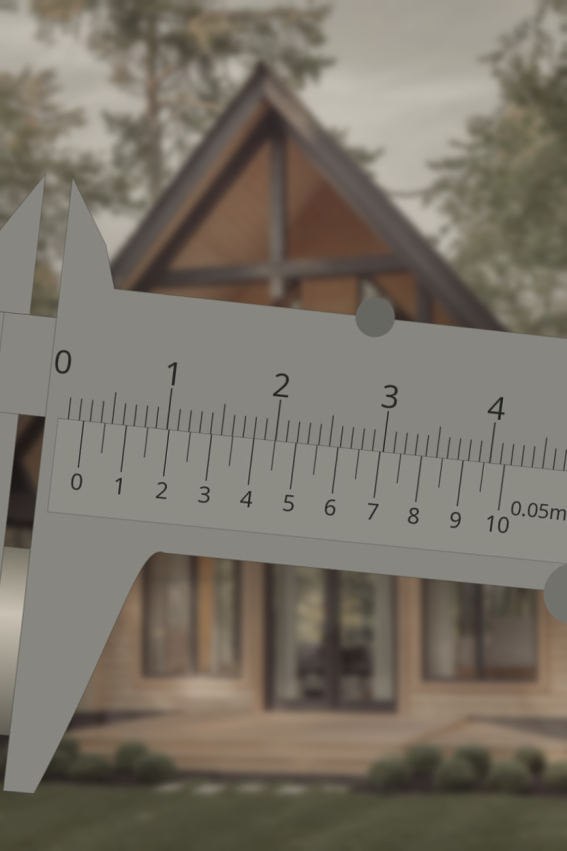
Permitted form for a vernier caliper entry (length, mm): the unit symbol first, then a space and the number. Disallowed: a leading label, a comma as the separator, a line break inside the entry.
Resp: mm 2.4
